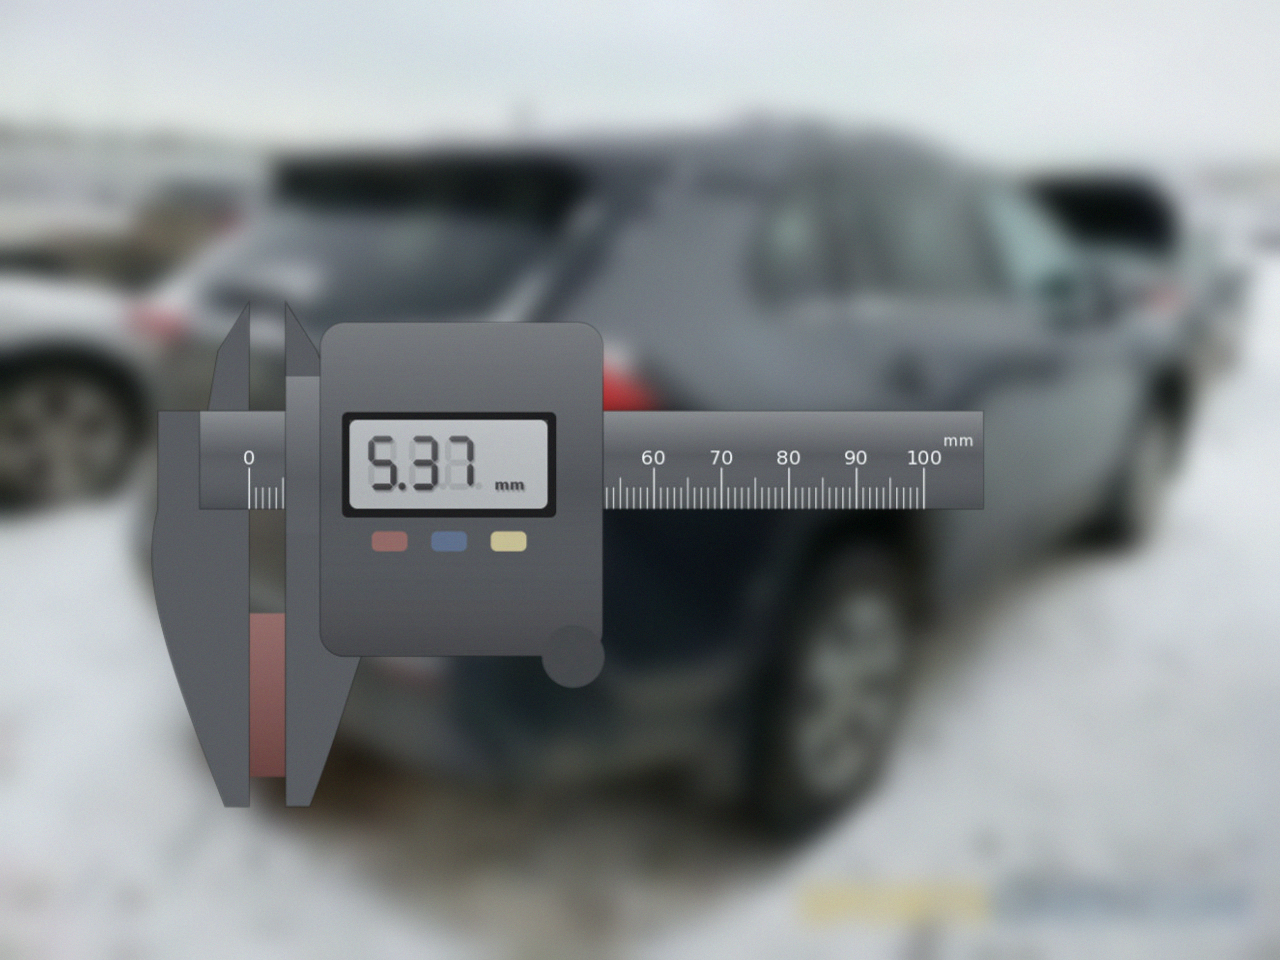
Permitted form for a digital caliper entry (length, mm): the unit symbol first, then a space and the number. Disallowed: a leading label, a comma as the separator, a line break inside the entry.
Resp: mm 5.37
